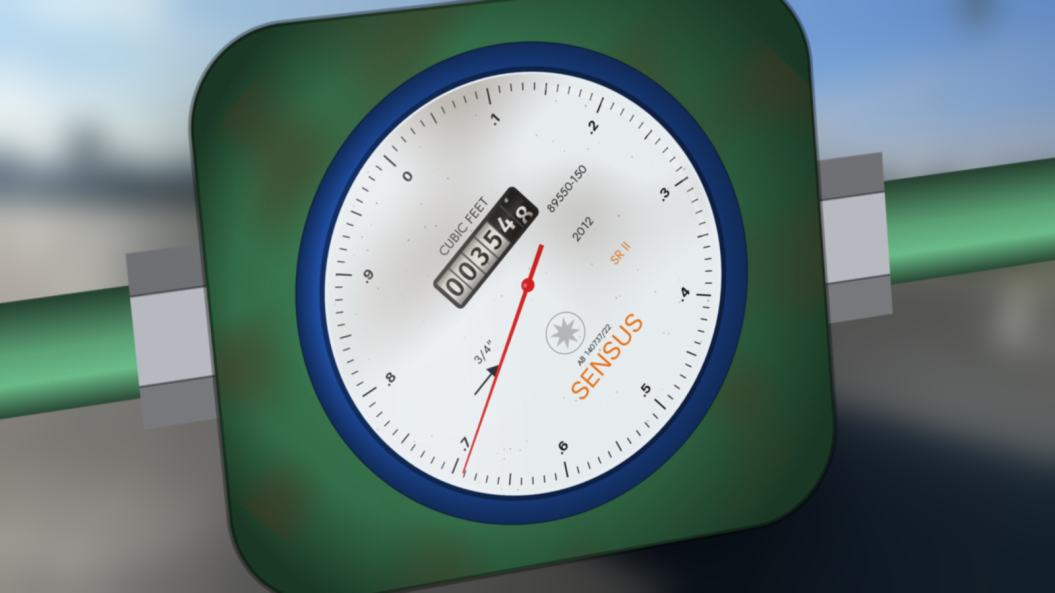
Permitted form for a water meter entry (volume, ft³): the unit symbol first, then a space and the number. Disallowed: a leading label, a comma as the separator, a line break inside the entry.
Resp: ft³ 3547.69
